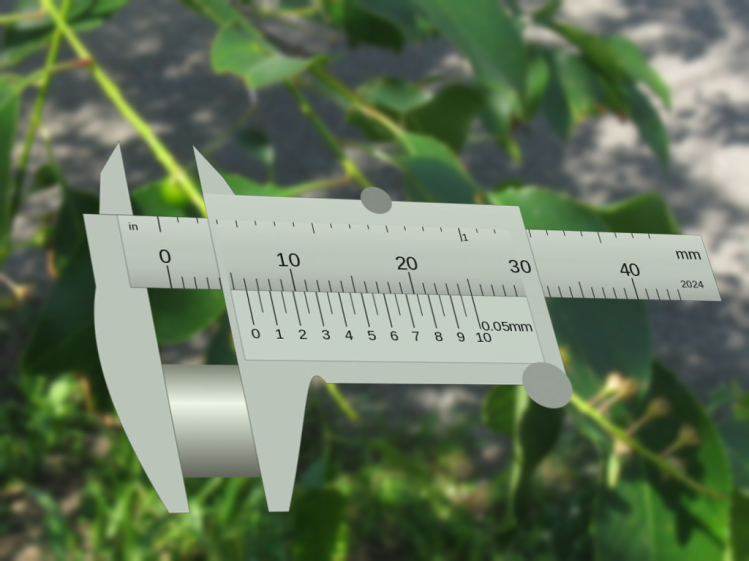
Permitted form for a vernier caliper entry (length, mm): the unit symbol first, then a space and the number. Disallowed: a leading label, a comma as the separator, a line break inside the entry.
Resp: mm 6.0
